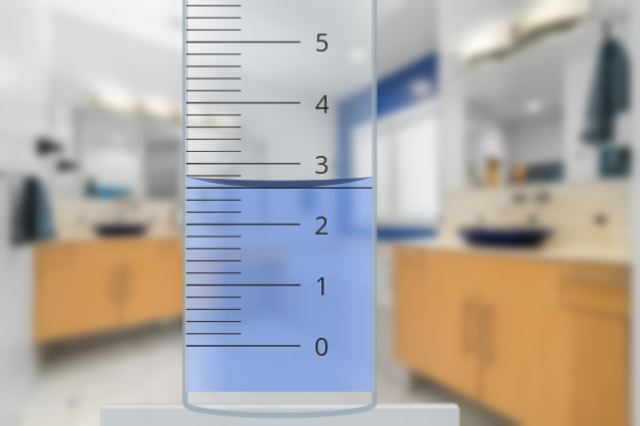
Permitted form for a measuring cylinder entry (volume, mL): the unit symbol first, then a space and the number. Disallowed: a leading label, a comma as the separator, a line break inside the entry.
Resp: mL 2.6
